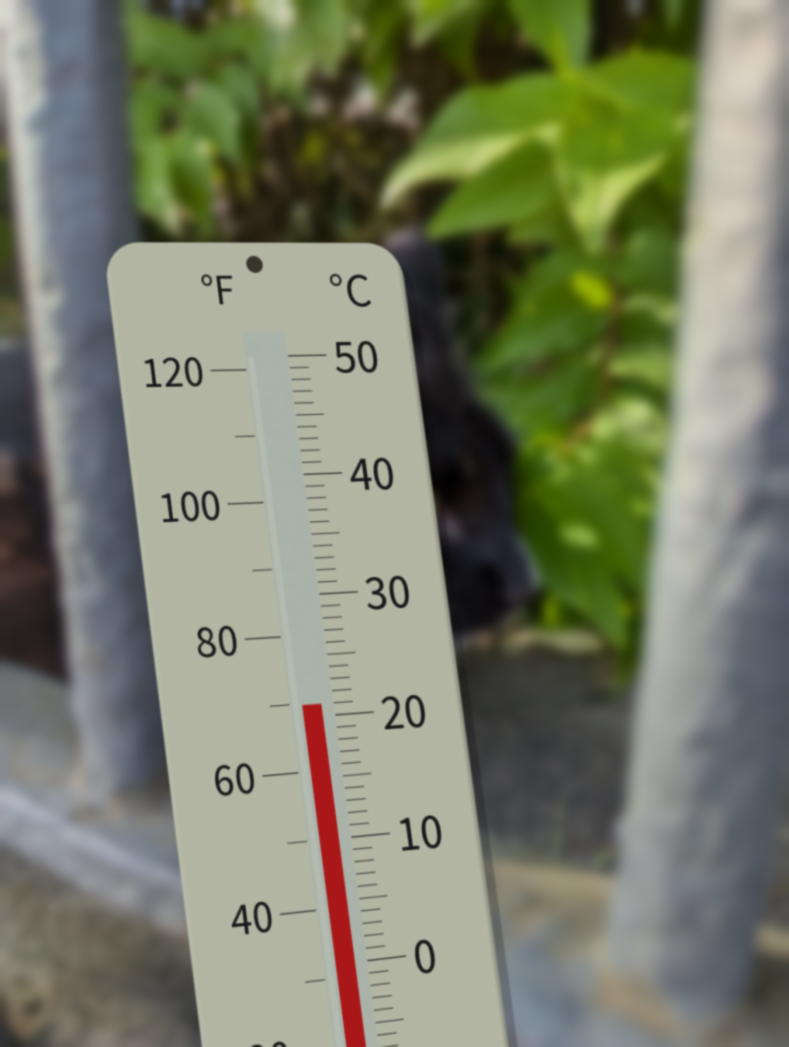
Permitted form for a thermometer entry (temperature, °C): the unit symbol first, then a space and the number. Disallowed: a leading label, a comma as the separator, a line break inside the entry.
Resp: °C 21
